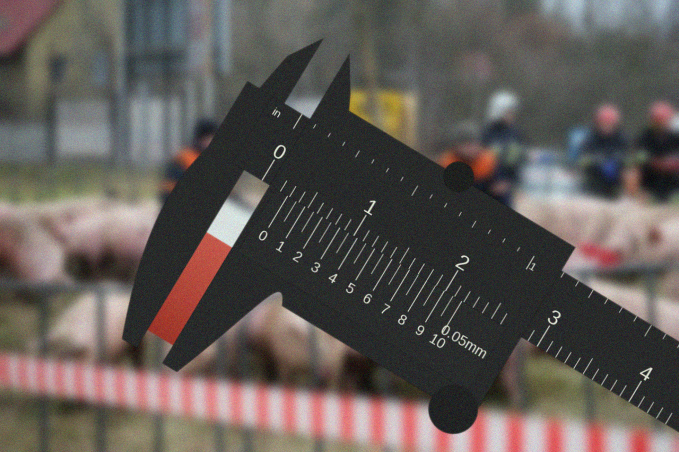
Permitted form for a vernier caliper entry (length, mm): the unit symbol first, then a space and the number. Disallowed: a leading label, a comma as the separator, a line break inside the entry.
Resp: mm 2.8
